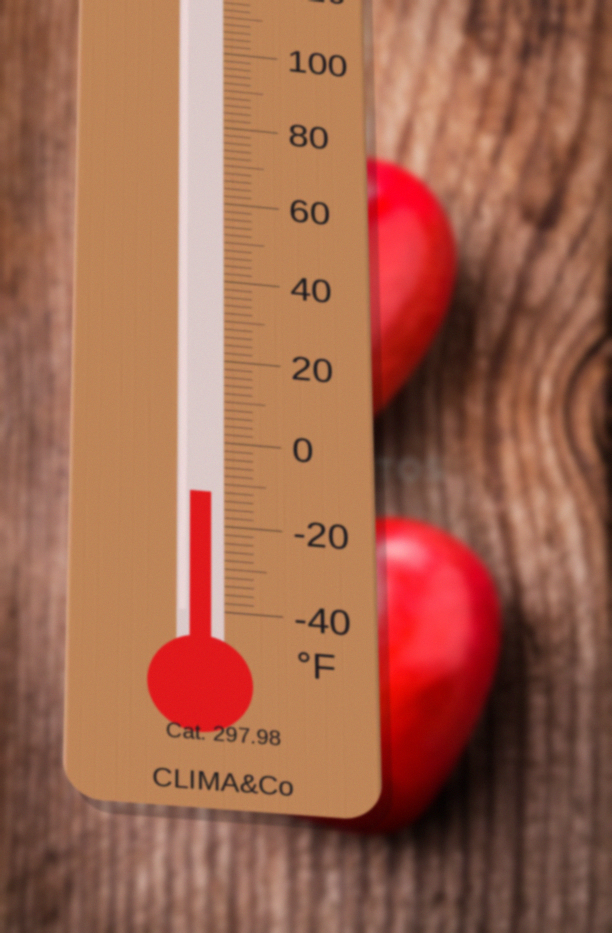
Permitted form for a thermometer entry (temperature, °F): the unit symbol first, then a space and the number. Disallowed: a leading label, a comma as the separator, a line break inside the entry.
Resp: °F -12
